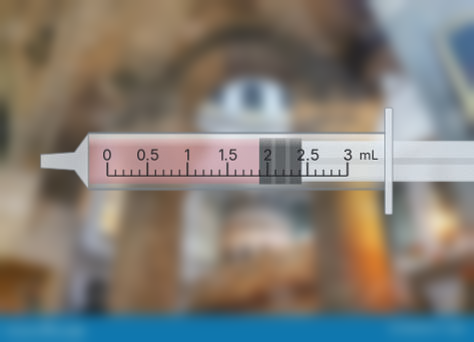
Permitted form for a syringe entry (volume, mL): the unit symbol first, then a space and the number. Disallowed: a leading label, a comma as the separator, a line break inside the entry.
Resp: mL 1.9
